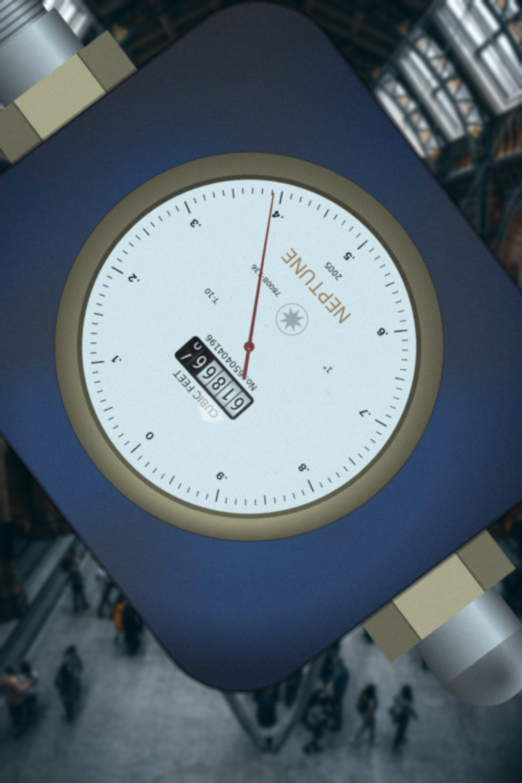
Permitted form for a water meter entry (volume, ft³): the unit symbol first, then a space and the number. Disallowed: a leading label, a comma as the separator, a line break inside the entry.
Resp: ft³ 618667.39
